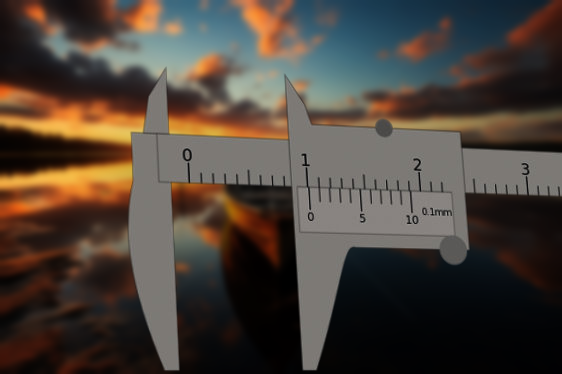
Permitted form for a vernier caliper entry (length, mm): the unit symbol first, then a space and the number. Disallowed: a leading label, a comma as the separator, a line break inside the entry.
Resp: mm 10.1
